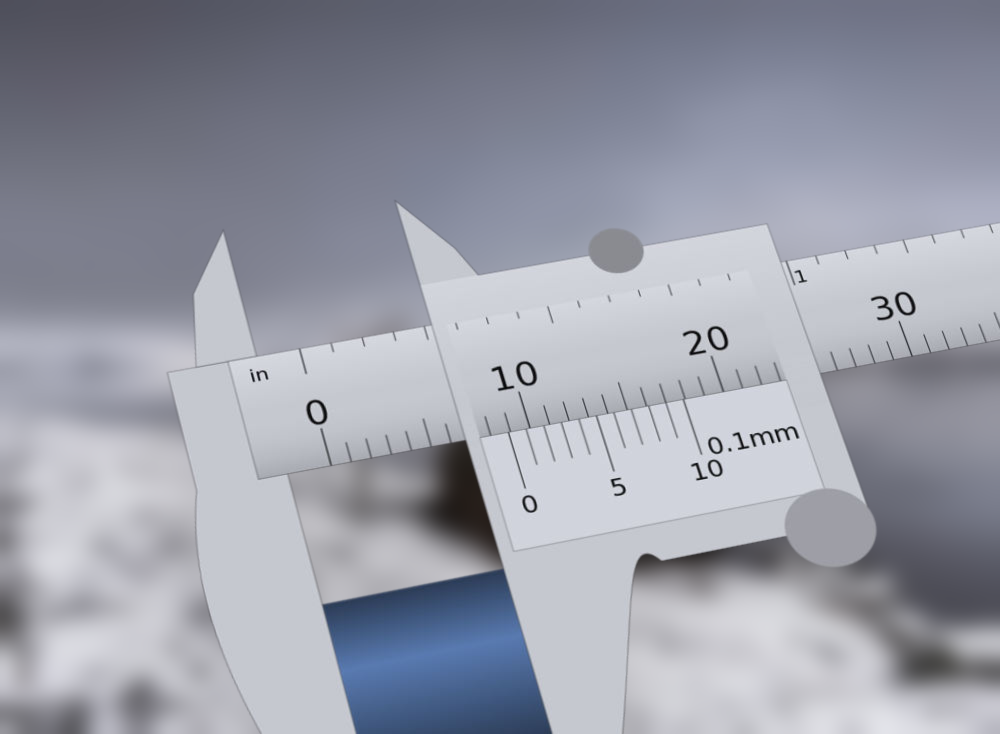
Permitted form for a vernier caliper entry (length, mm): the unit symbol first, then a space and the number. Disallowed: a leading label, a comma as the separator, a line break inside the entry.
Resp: mm 8.9
